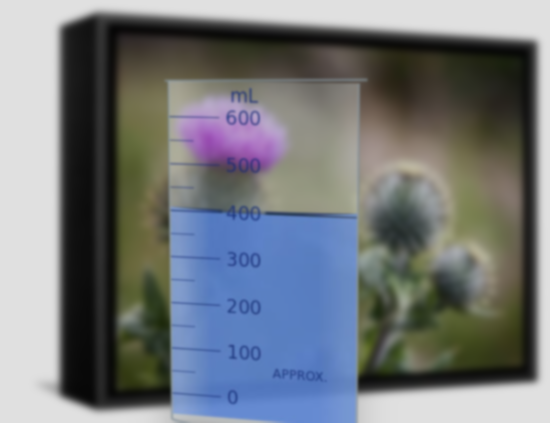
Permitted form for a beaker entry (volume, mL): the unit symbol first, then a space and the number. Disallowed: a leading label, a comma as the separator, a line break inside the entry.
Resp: mL 400
